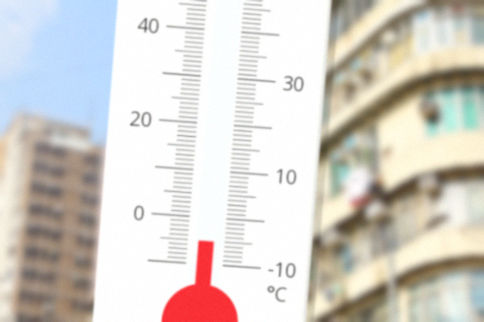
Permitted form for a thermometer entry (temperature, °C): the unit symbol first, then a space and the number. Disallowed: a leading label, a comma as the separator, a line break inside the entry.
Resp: °C -5
